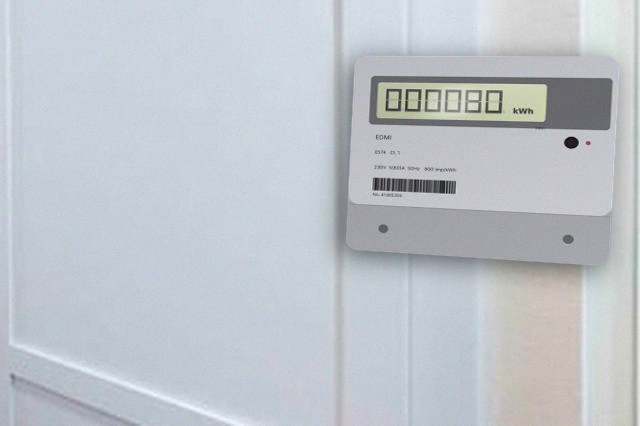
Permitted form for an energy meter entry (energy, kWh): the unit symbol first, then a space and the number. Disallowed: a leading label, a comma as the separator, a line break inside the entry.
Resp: kWh 80
